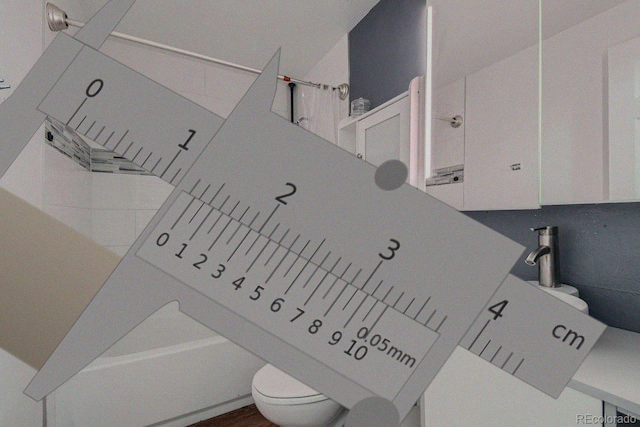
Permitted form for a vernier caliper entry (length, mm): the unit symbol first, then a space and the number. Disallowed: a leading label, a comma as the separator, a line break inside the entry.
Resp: mm 13.6
